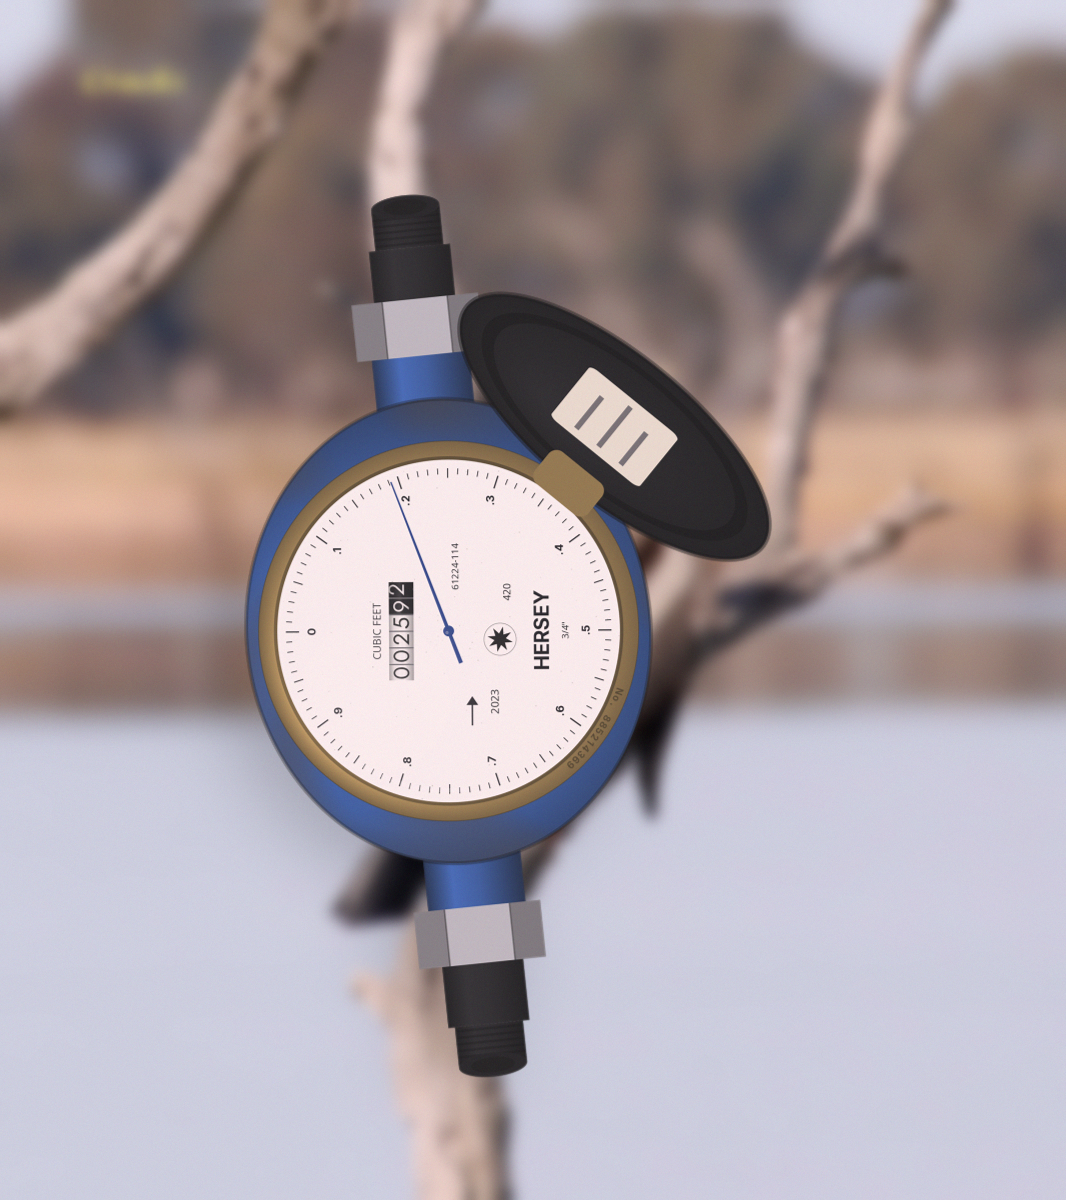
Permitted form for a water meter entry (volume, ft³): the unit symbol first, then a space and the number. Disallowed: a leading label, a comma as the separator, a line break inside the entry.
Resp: ft³ 2592.19
